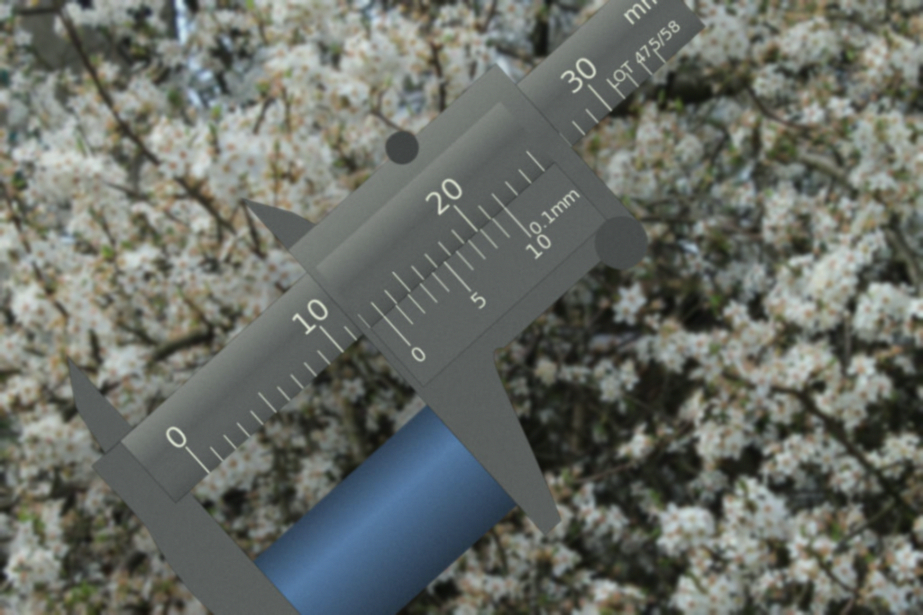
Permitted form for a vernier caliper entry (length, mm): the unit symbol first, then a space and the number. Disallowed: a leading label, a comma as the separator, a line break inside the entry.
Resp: mm 13.0
